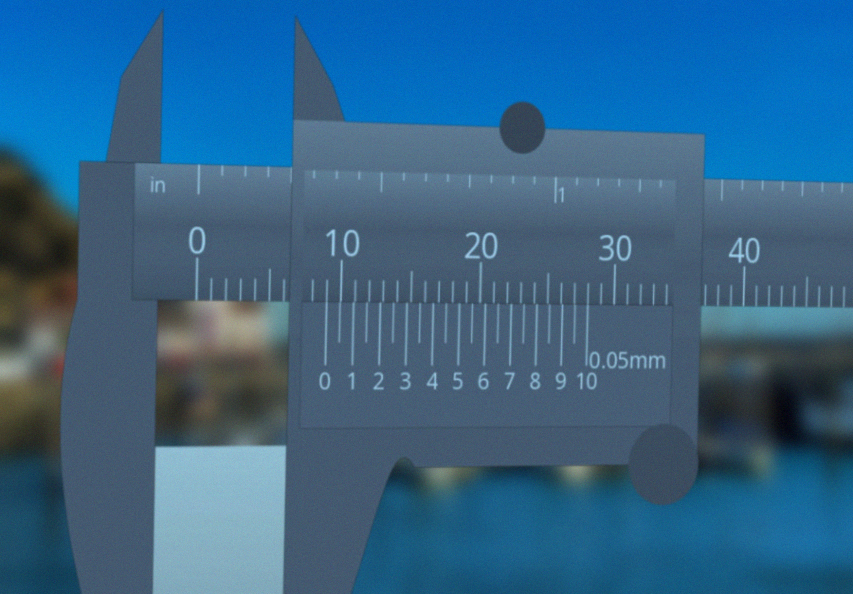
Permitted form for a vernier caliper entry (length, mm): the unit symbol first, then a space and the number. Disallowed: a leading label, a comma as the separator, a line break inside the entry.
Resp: mm 9.0
